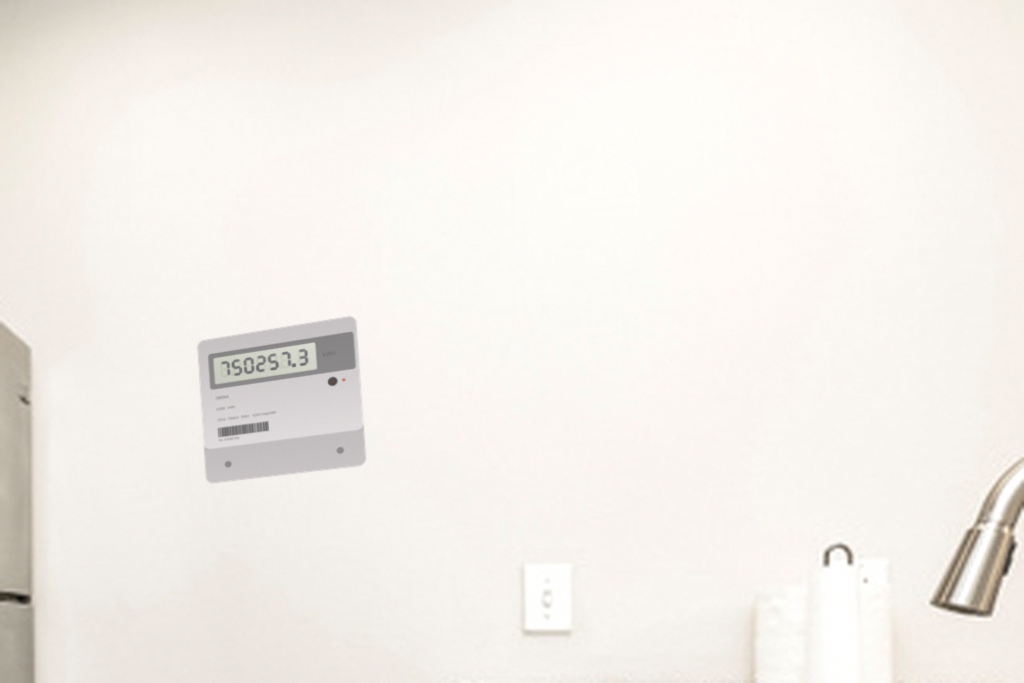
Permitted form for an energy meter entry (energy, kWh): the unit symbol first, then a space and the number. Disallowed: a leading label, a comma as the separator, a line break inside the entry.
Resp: kWh 750257.3
